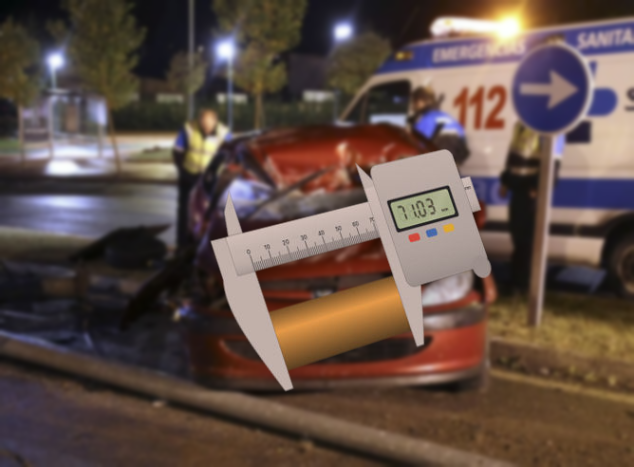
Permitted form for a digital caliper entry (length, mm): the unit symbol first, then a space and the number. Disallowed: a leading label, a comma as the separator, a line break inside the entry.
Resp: mm 71.03
